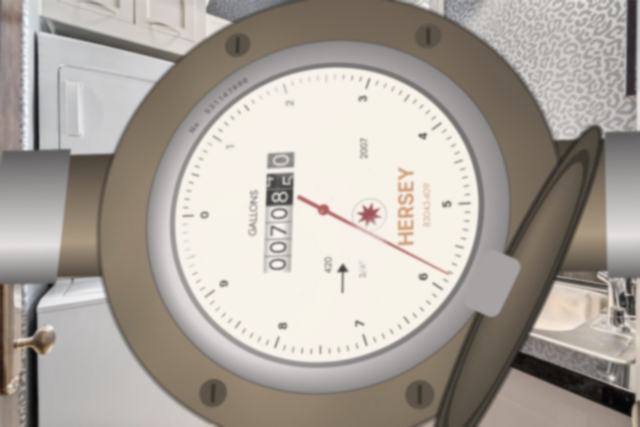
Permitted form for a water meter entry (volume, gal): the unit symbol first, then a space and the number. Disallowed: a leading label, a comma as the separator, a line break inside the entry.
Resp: gal 70845.8
